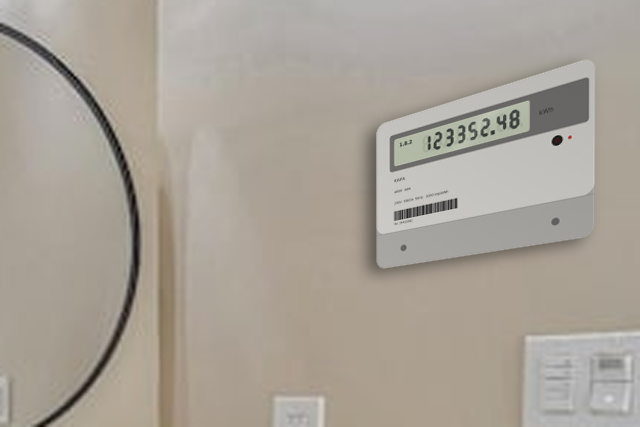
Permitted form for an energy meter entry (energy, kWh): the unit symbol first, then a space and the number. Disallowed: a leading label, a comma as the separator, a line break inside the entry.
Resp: kWh 123352.48
